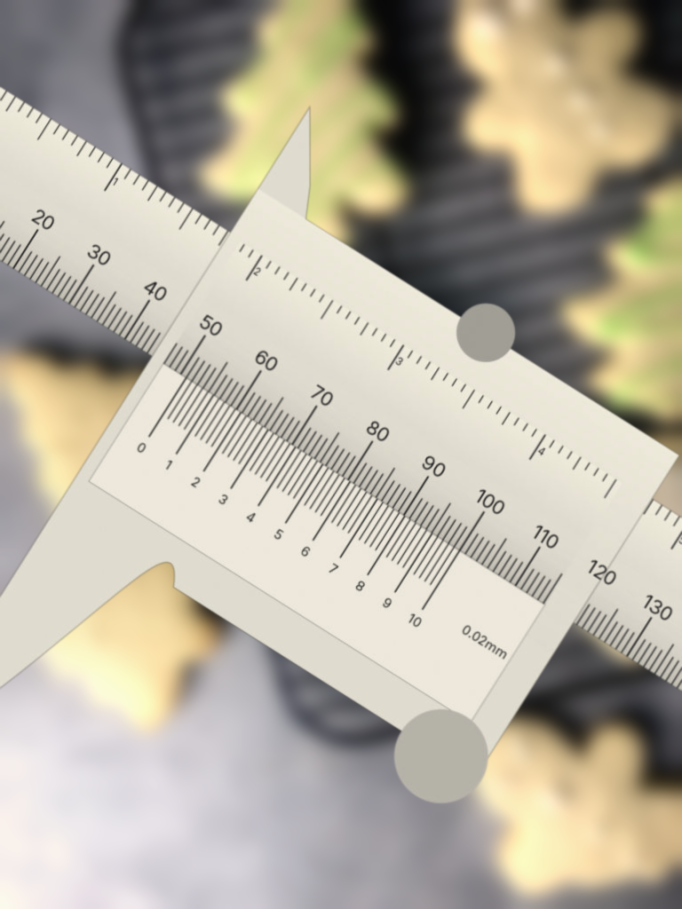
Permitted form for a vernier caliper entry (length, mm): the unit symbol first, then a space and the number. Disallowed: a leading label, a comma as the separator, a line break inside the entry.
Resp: mm 51.0
